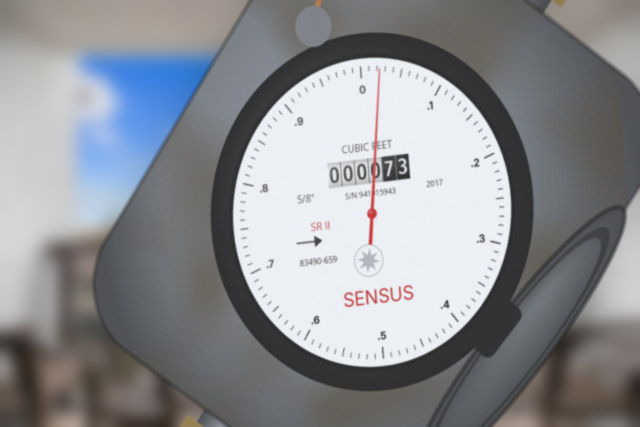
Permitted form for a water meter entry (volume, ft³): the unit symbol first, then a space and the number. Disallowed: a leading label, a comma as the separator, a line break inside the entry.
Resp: ft³ 73.02
